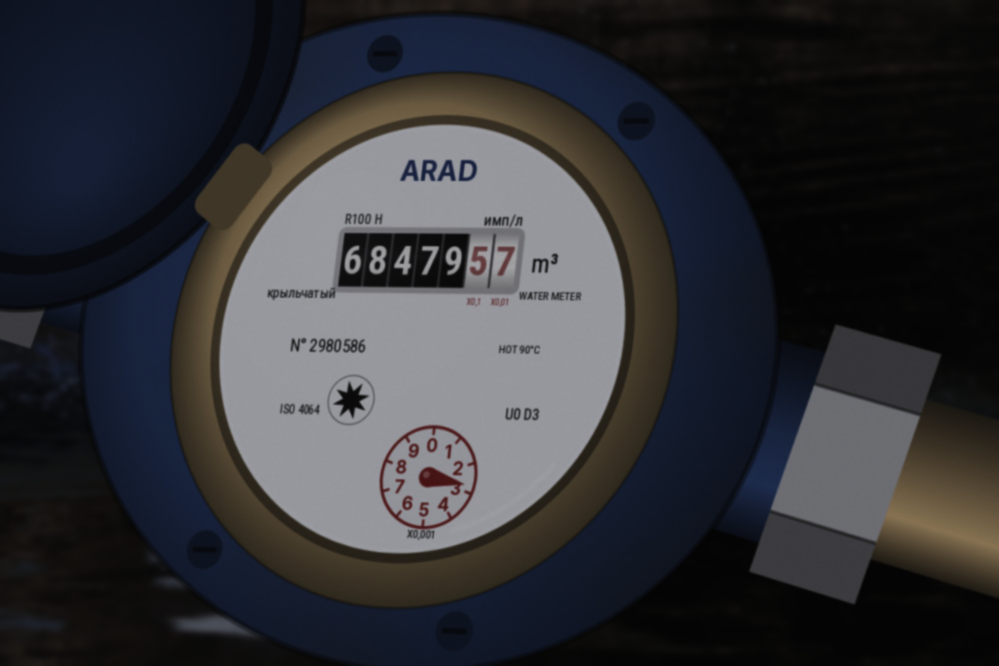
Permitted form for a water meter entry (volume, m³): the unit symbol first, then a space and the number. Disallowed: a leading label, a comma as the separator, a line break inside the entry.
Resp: m³ 68479.572
